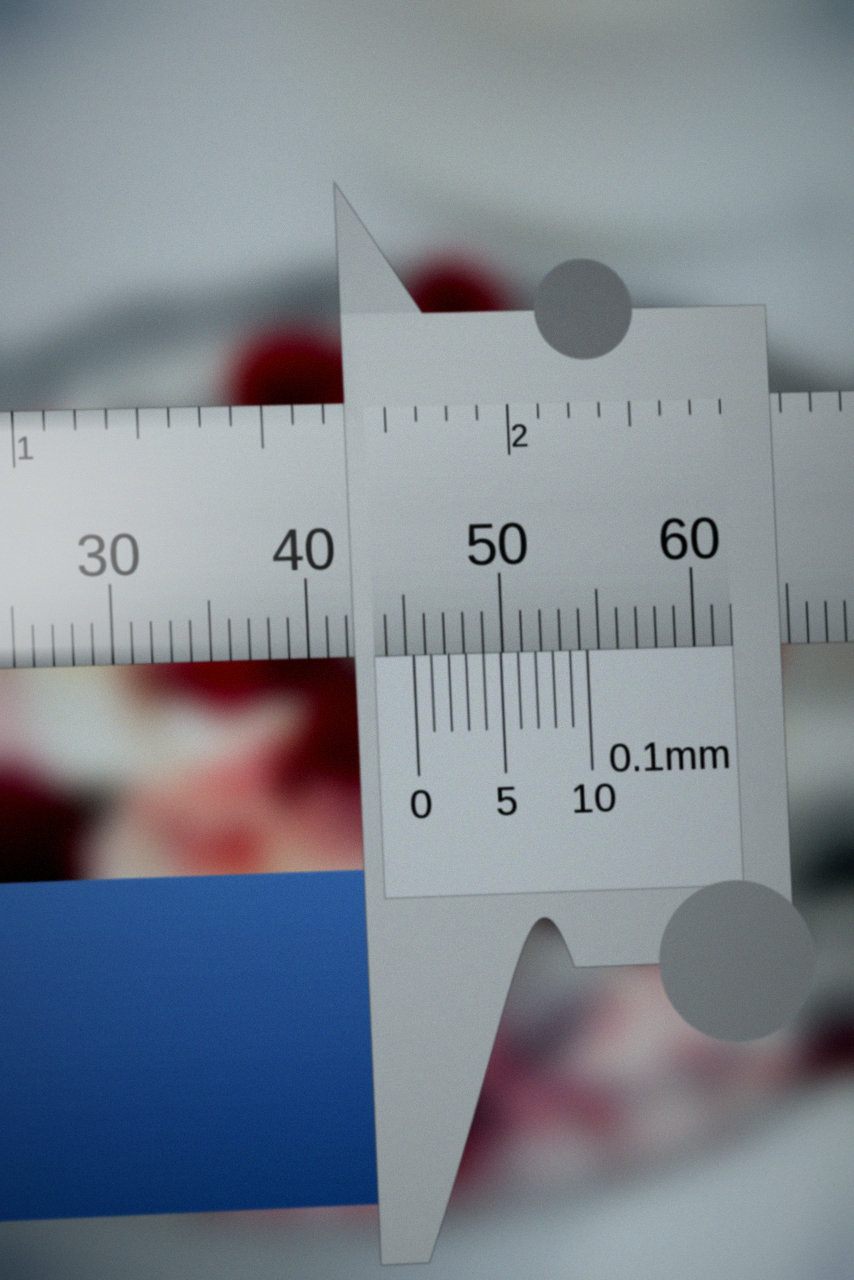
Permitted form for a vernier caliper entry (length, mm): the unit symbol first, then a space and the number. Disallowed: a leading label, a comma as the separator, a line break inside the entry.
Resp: mm 45.4
